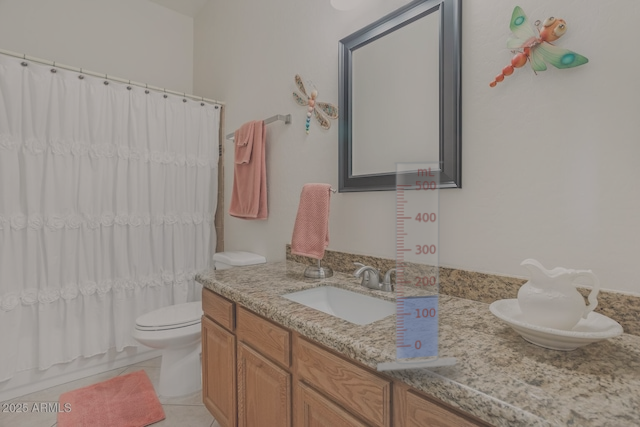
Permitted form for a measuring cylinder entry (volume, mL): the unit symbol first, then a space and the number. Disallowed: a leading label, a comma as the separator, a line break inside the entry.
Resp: mL 150
